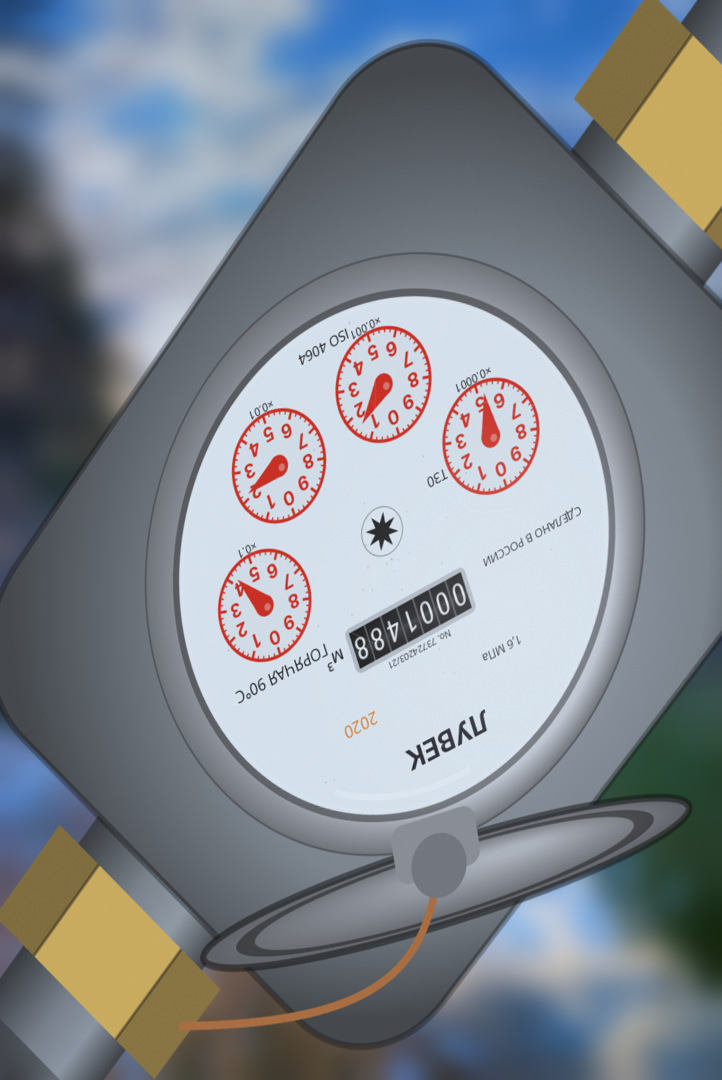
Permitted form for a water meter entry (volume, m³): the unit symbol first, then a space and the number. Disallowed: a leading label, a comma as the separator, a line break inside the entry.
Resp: m³ 1488.4215
